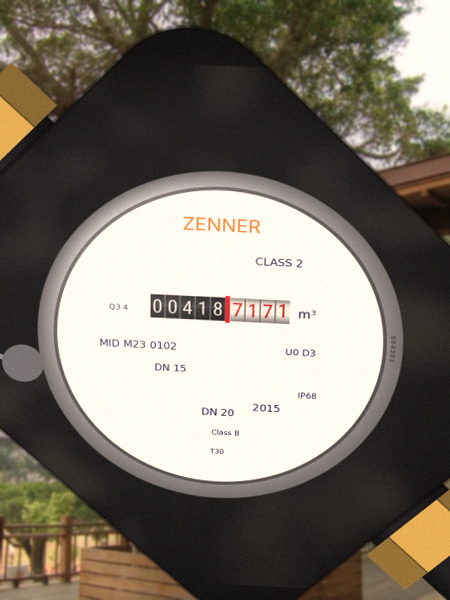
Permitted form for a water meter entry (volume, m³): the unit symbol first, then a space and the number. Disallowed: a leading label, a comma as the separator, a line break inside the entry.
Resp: m³ 418.7171
